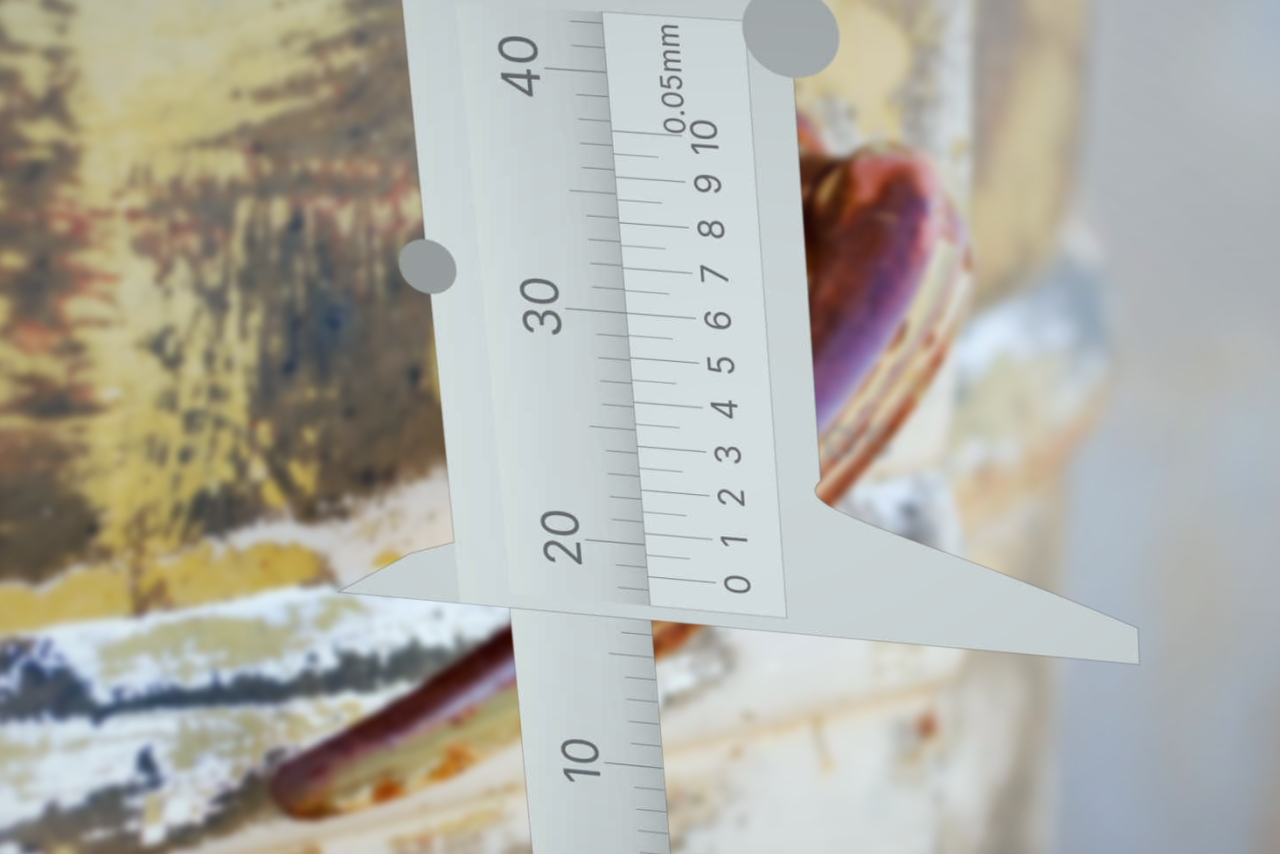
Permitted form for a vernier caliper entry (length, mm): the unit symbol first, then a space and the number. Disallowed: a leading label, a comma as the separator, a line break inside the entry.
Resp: mm 18.6
